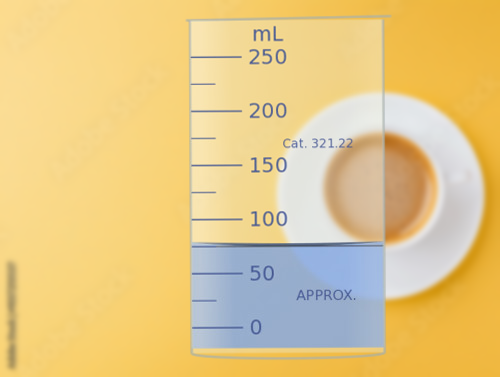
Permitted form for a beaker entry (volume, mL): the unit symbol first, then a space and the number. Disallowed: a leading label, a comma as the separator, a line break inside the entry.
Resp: mL 75
